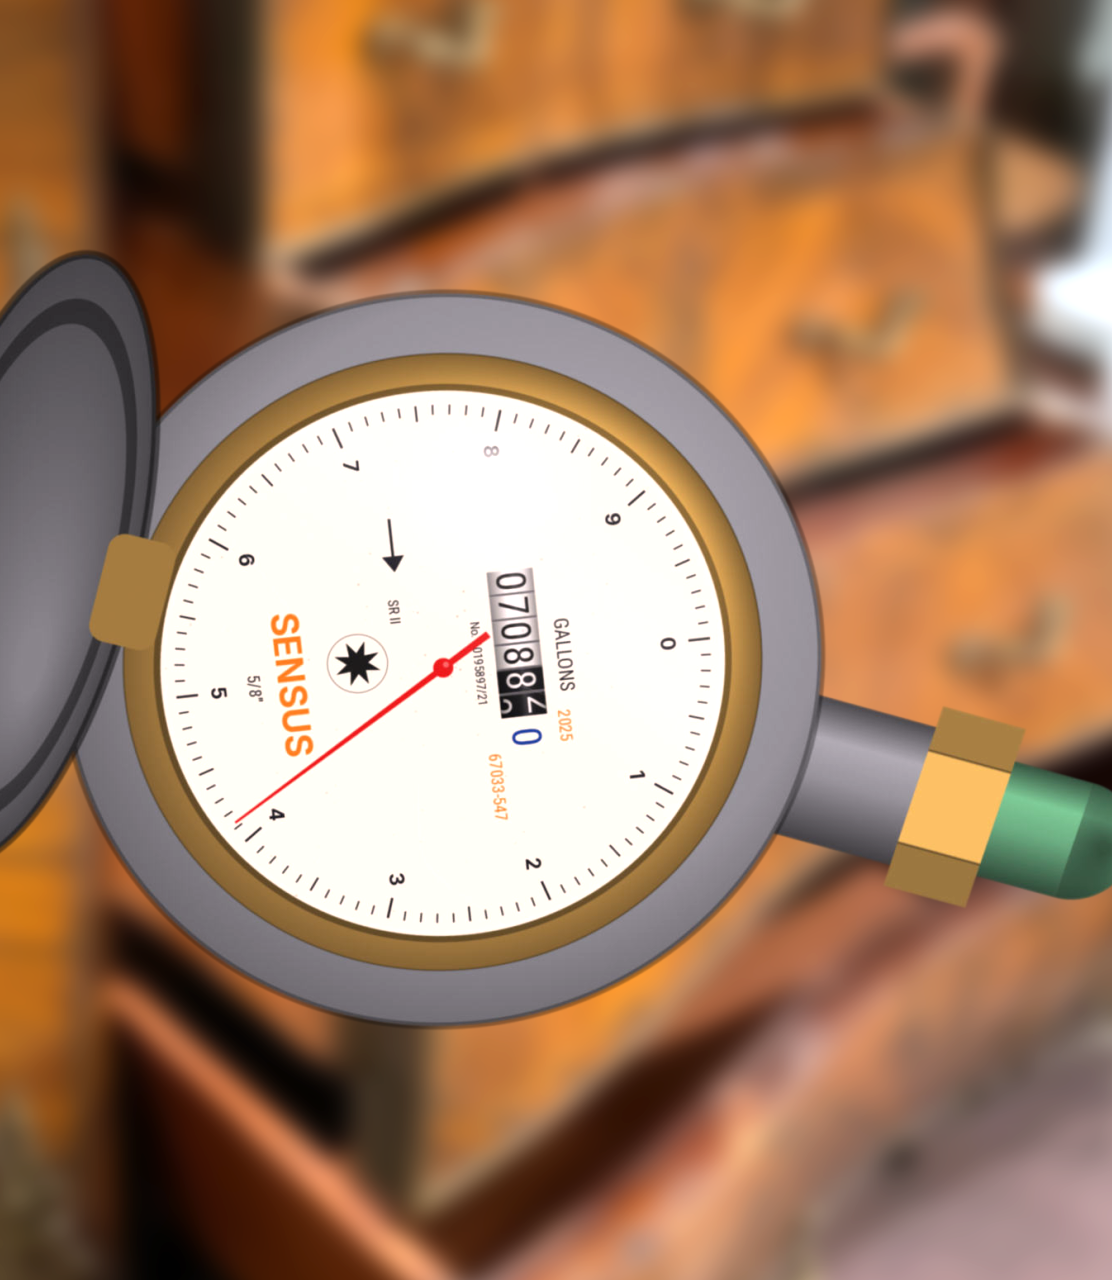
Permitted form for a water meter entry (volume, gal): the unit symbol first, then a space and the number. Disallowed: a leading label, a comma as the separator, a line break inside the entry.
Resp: gal 708824.1
